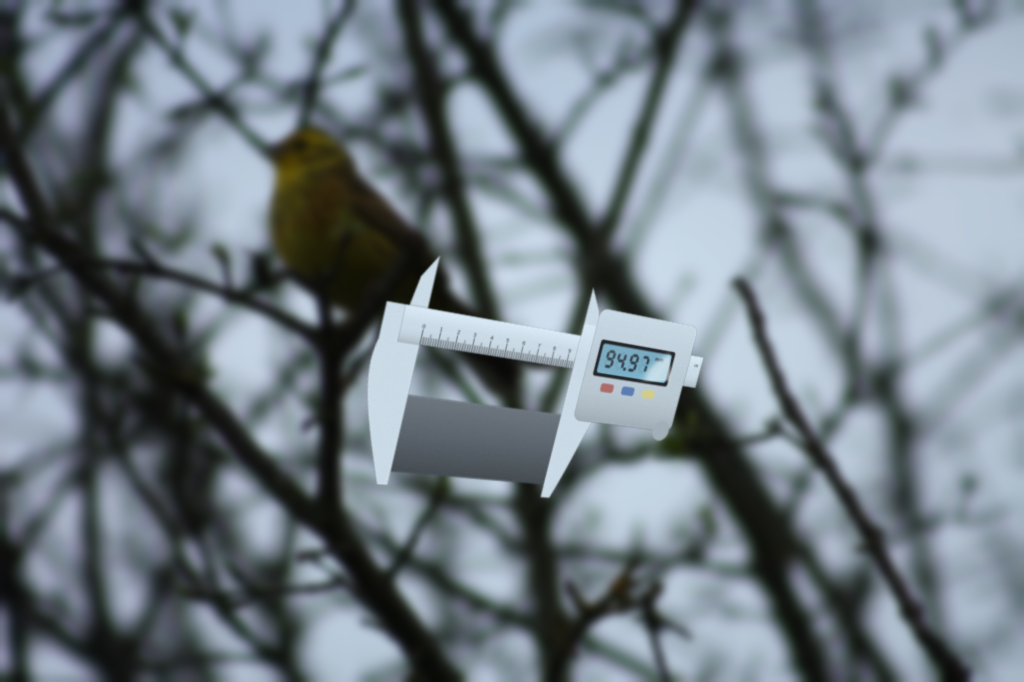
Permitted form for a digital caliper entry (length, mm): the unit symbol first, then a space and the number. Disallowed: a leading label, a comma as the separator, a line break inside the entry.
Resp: mm 94.97
